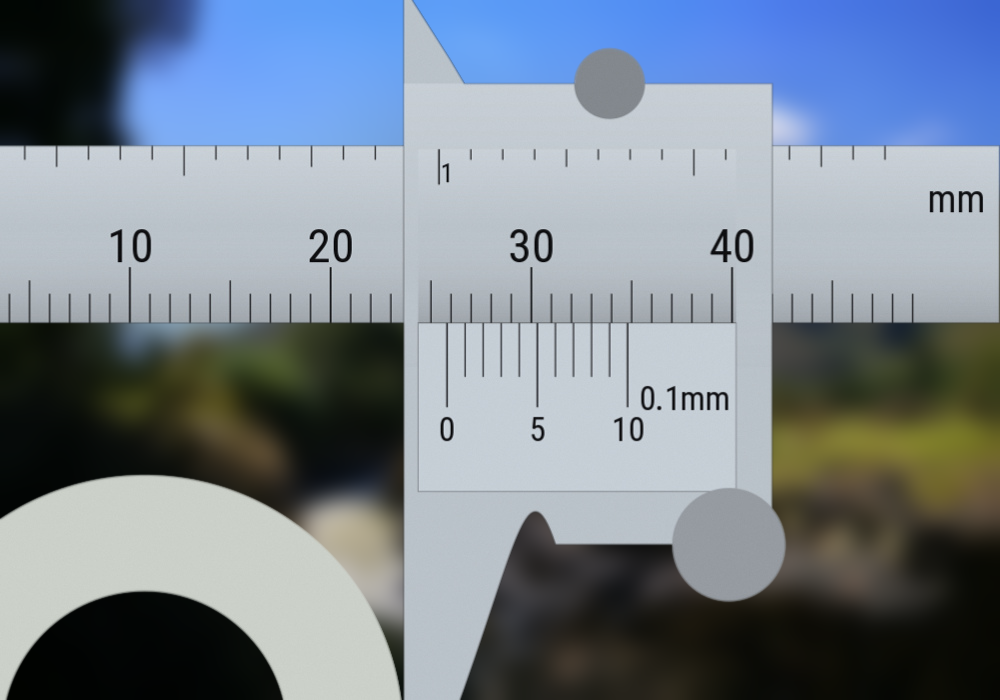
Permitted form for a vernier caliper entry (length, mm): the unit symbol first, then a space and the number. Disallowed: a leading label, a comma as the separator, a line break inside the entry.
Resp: mm 25.8
